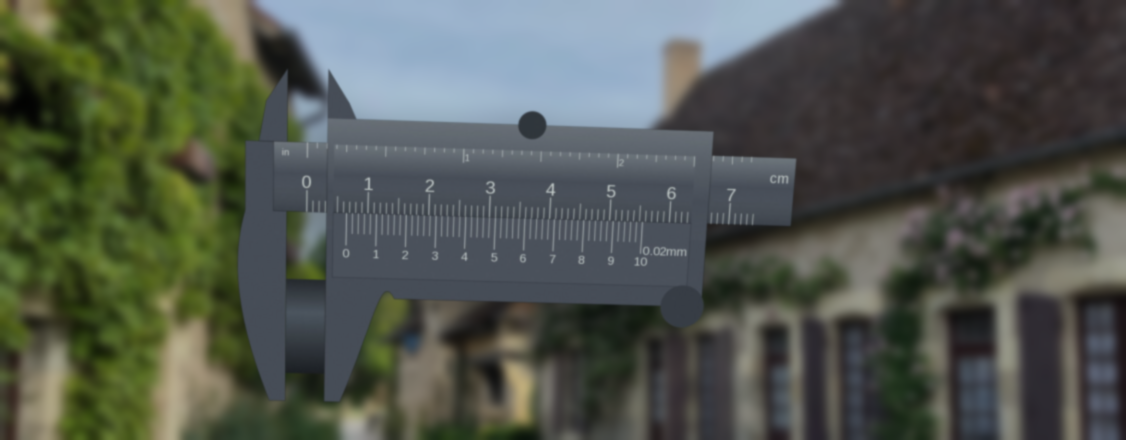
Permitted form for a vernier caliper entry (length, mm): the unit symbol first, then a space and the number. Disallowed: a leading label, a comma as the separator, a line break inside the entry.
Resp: mm 6.5
